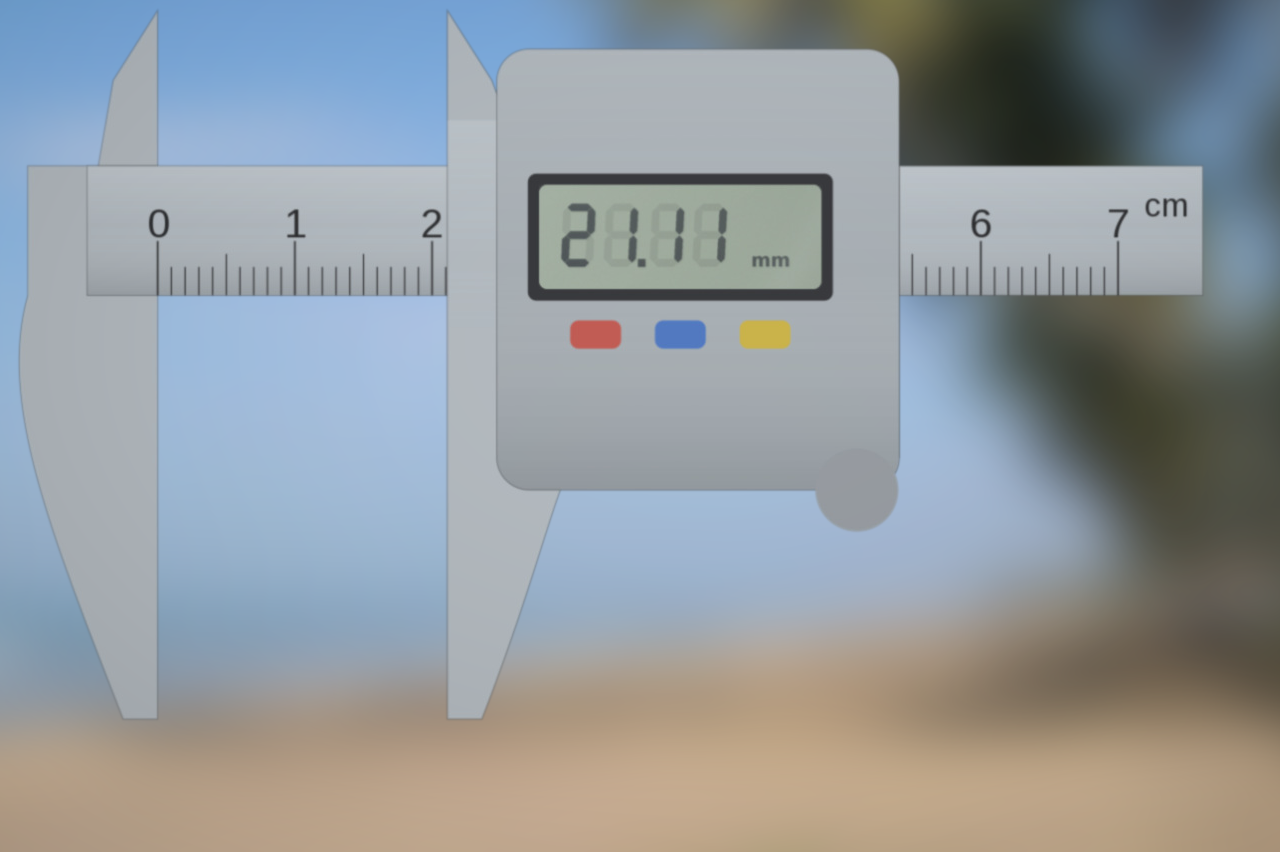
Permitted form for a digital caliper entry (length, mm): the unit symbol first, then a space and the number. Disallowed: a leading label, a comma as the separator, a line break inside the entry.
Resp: mm 21.11
